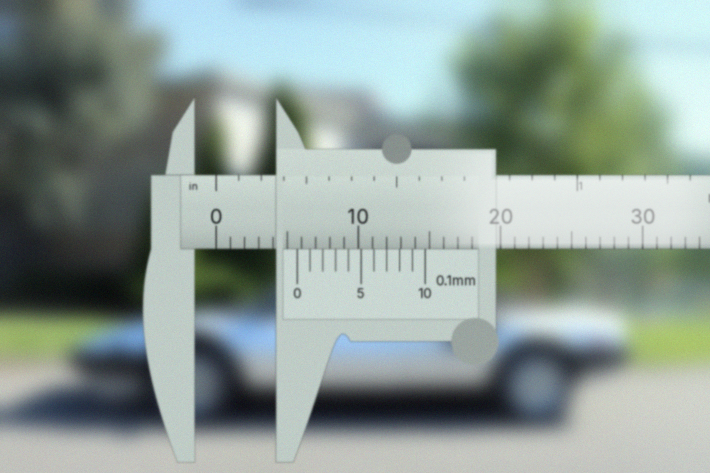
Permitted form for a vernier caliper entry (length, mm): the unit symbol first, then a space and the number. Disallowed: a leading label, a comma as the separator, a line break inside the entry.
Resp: mm 5.7
